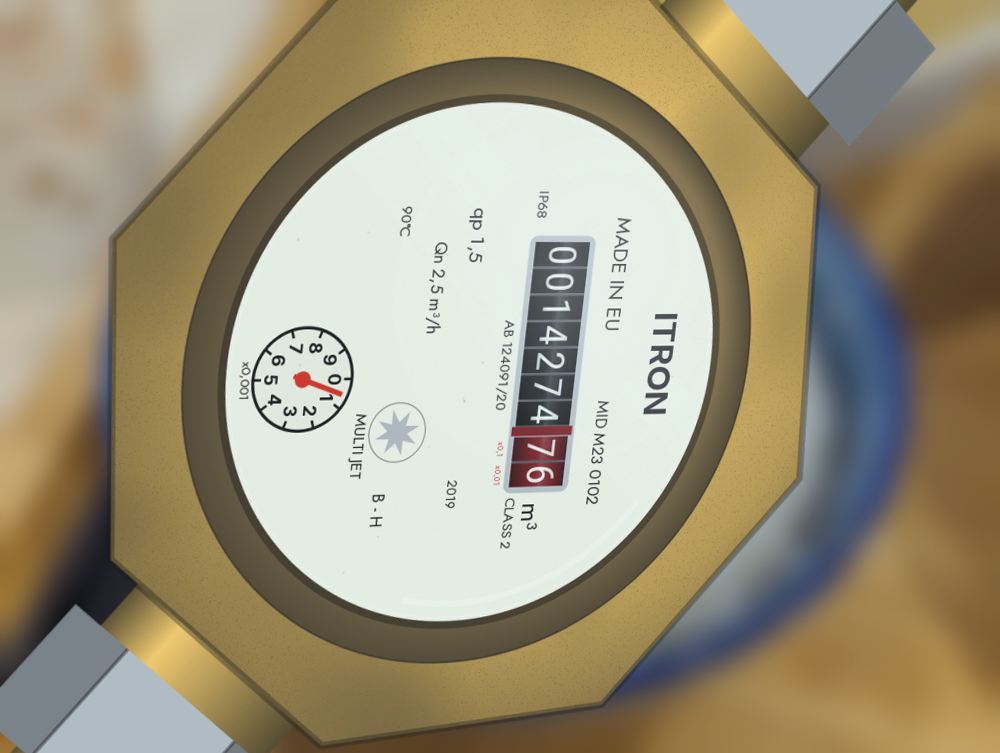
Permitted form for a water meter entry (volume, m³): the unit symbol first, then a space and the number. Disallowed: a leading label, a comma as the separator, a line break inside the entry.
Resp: m³ 14274.760
